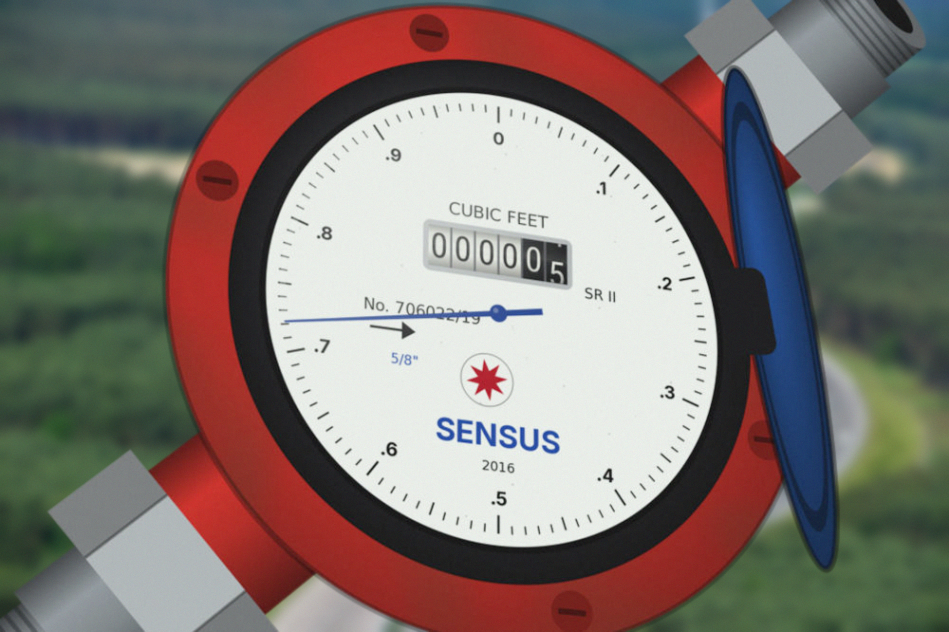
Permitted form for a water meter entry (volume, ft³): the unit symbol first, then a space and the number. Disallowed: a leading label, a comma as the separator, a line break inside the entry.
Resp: ft³ 4.72
